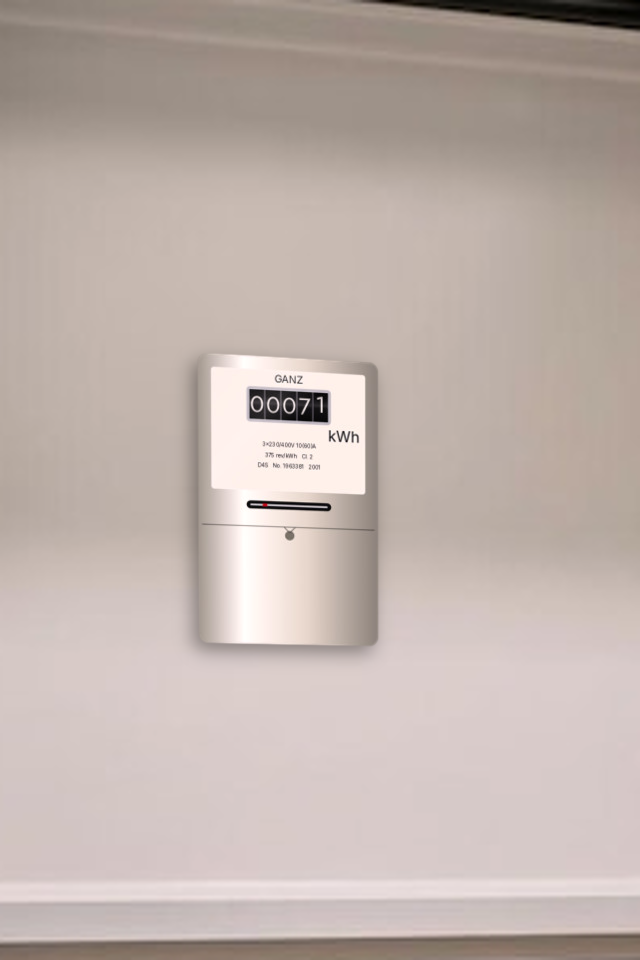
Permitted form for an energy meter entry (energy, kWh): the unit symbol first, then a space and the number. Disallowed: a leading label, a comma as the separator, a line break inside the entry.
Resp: kWh 71
